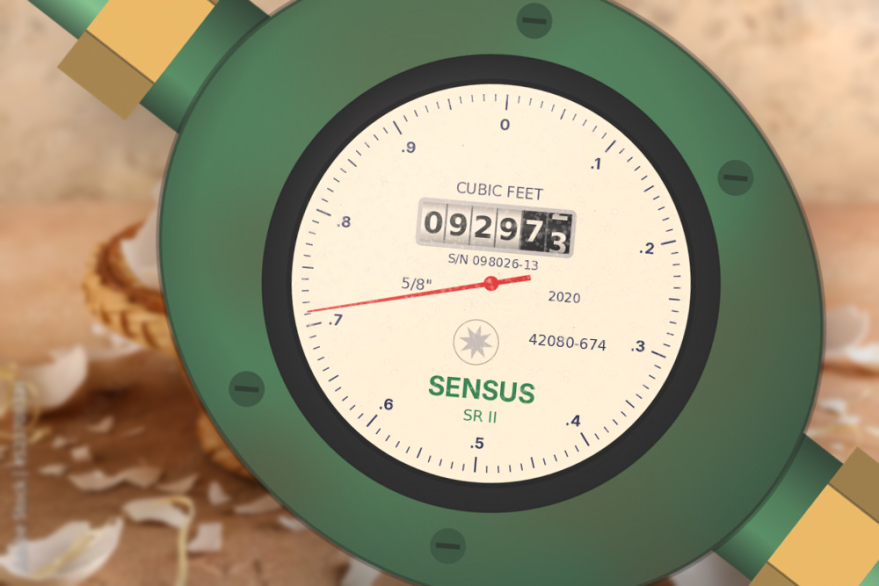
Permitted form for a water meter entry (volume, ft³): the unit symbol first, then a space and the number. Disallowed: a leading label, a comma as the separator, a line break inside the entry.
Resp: ft³ 92972.71
